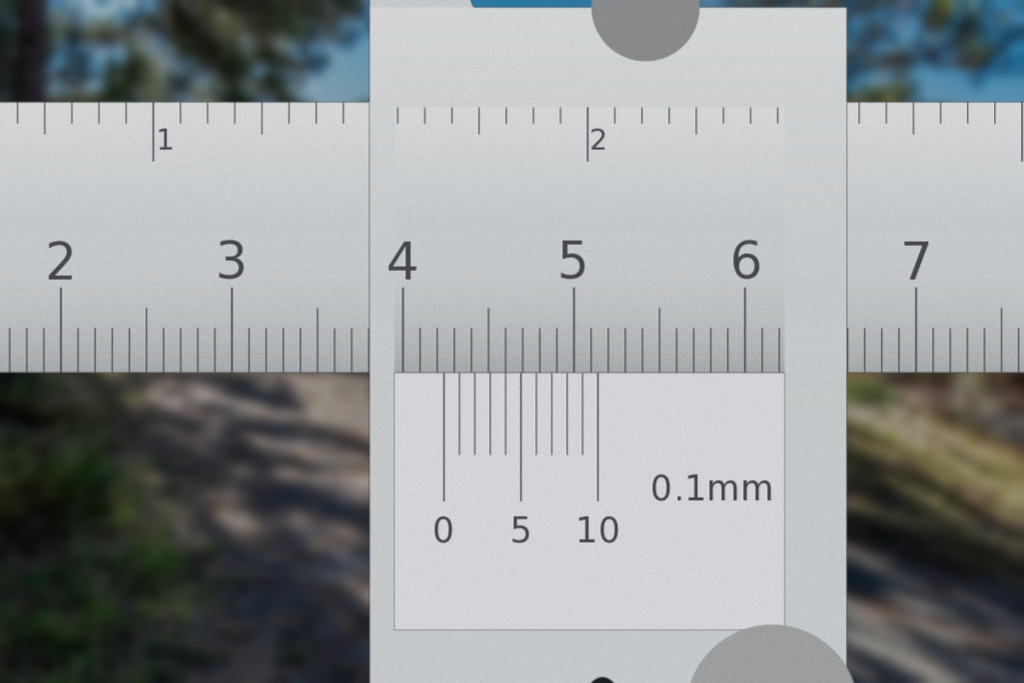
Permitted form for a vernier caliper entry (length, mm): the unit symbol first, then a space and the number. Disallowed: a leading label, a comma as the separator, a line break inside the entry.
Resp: mm 42.4
